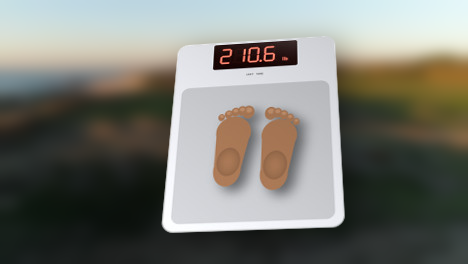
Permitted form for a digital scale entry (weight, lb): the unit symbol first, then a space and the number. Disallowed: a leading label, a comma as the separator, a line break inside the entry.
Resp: lb 210.6
